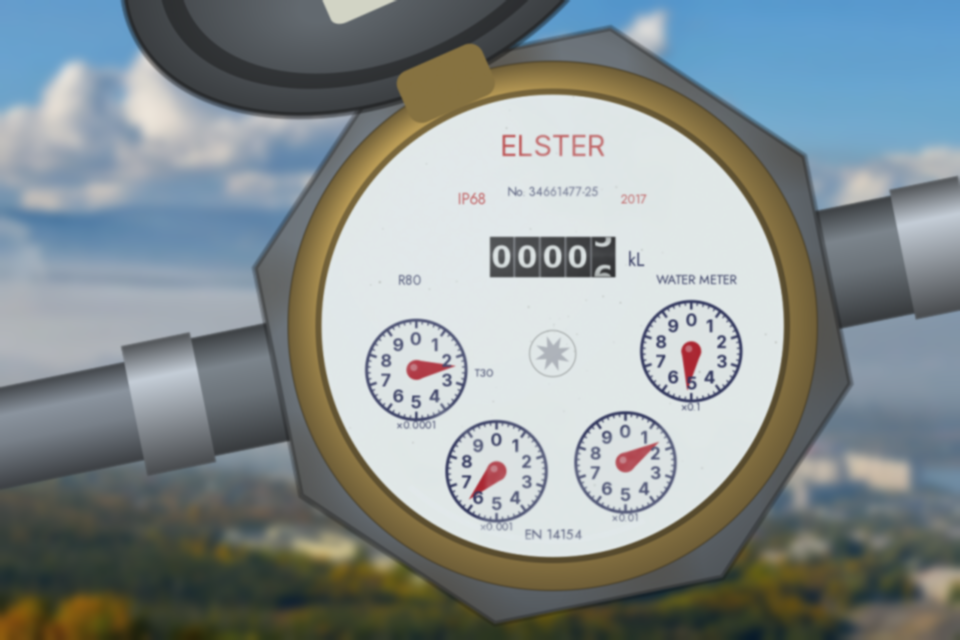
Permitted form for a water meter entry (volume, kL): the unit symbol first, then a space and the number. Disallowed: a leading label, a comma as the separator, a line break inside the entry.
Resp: kL 5.5162
